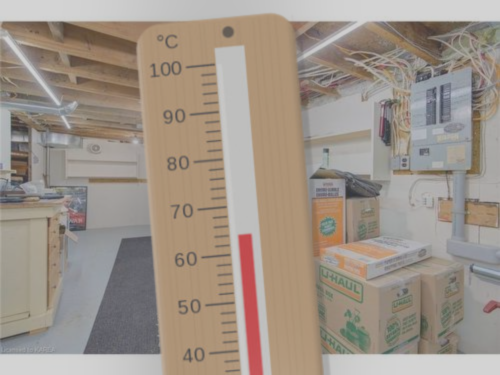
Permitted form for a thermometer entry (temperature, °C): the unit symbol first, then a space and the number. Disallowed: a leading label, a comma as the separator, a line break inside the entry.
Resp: °C 64
